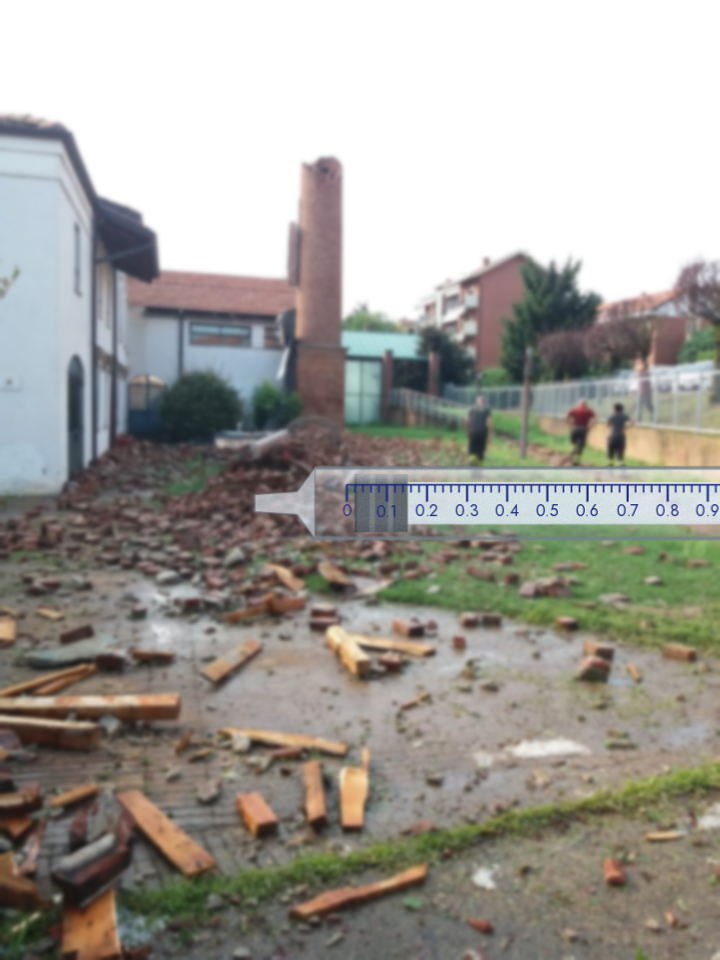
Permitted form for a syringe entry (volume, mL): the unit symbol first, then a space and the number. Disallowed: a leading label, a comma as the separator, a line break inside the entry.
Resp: mL 0.02
